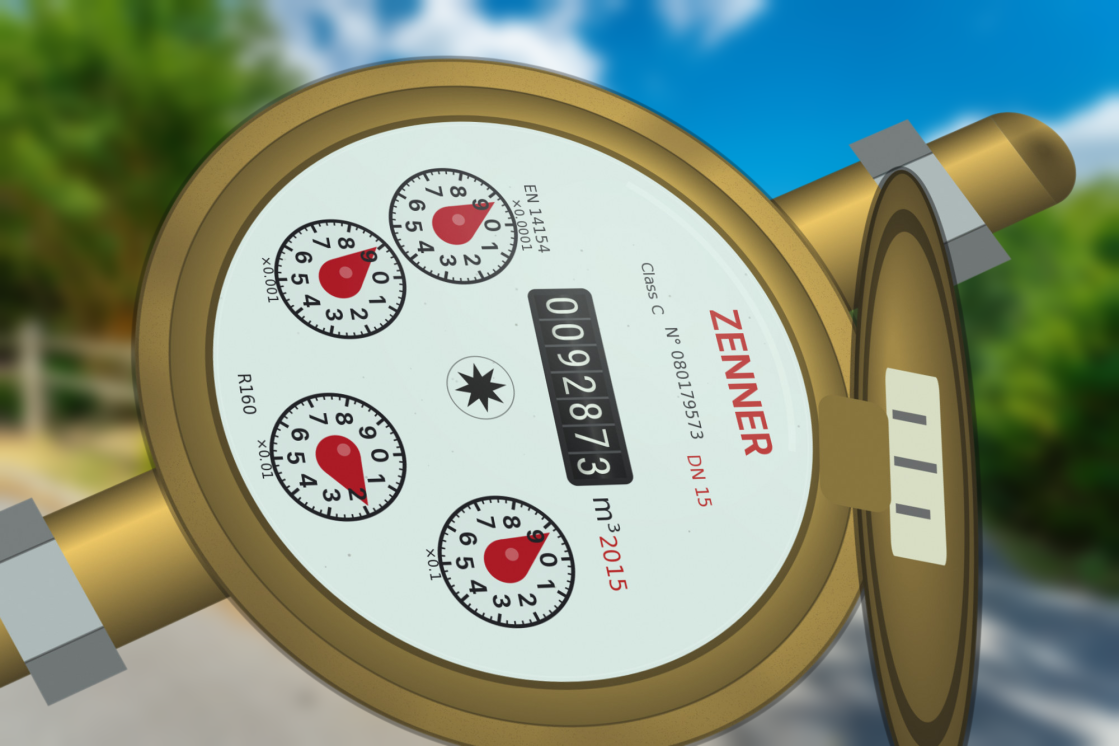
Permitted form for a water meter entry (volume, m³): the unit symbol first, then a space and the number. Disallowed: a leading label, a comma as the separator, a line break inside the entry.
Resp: m³ 92872.9189
